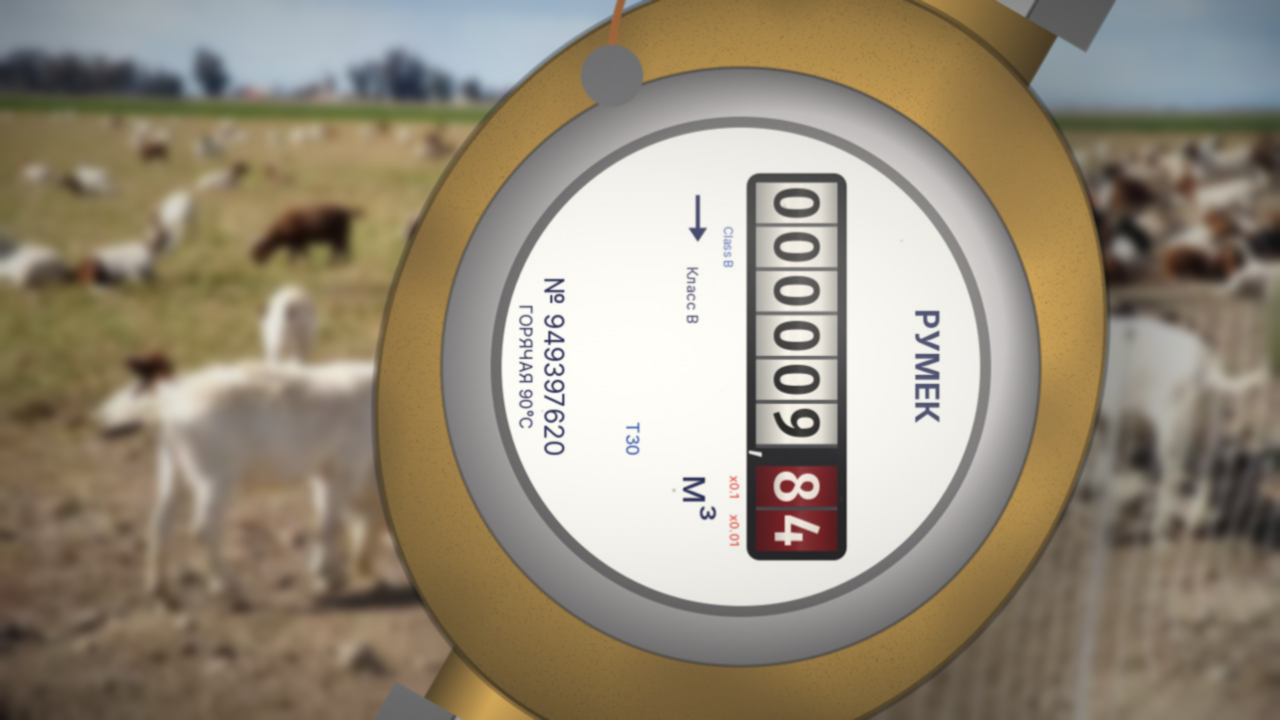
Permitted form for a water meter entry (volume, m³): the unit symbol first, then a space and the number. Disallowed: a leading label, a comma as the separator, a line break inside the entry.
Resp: m³ 9.84
